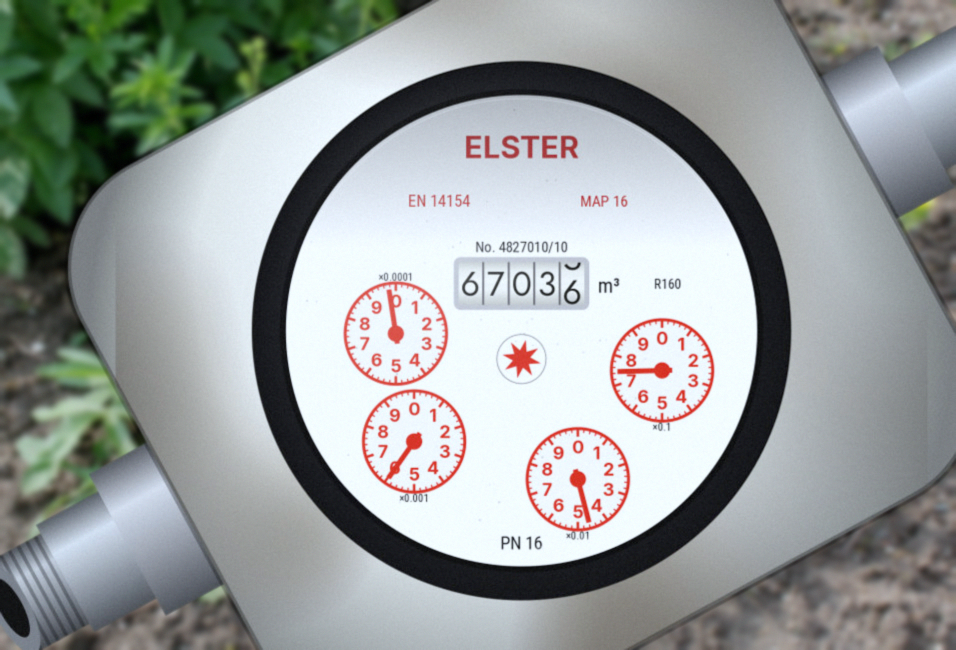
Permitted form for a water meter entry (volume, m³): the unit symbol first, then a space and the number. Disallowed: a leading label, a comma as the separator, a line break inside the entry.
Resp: m³ 67035.7459
